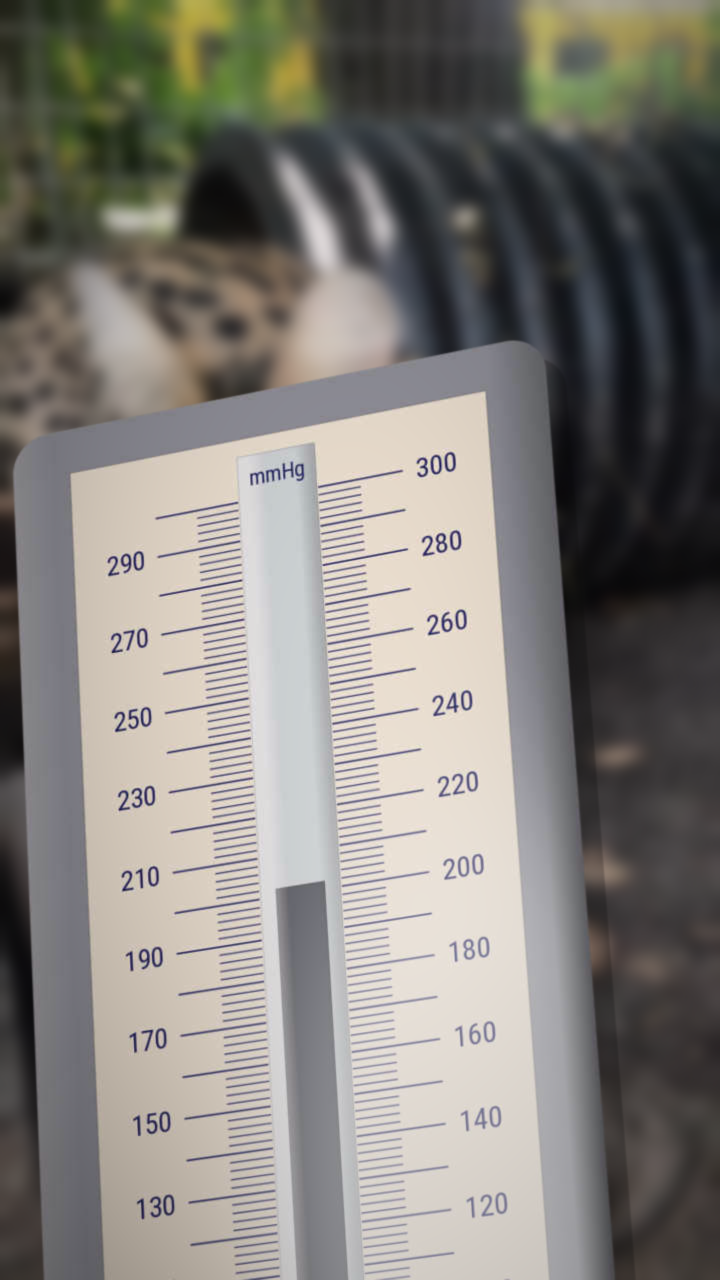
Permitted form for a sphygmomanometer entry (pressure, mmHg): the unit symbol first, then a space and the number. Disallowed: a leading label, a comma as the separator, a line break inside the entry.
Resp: mmHg 202
